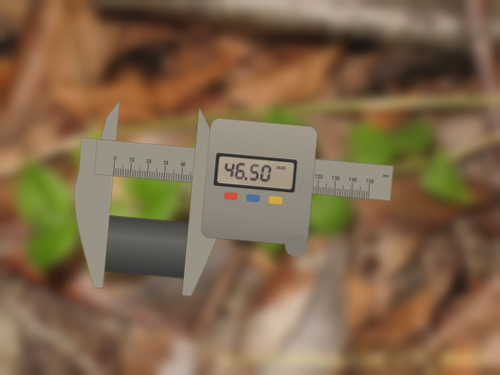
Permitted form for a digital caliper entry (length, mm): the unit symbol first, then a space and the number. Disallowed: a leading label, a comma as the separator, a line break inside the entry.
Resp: mm 46.50
